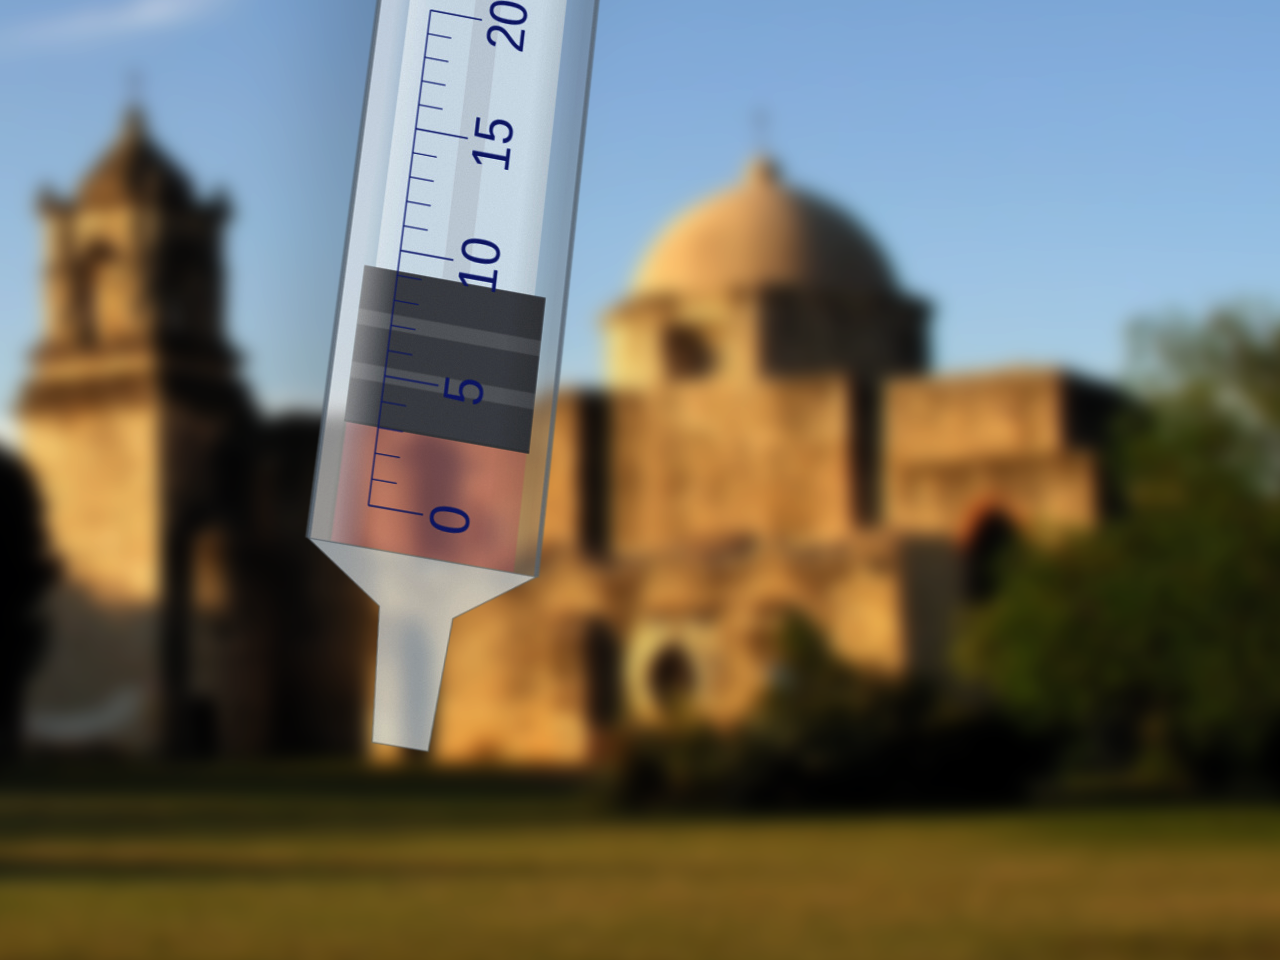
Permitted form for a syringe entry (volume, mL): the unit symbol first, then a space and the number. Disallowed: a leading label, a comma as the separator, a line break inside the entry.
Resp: mL 3
